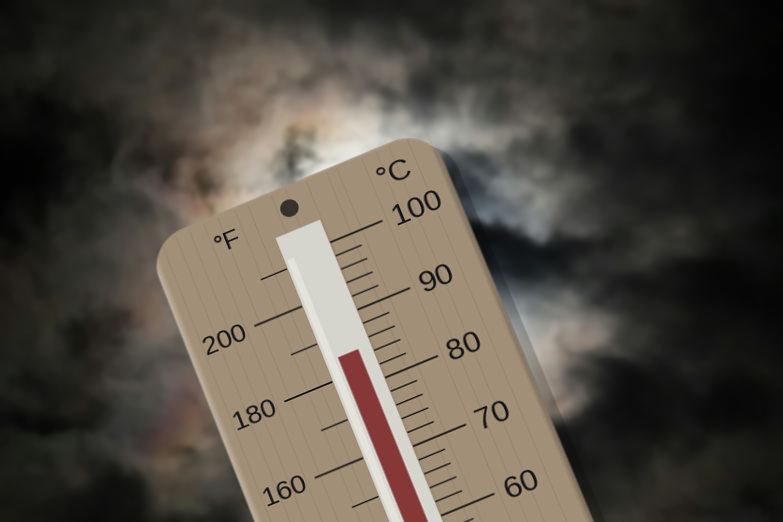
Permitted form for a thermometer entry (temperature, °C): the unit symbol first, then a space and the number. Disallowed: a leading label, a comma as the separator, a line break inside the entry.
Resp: °C 85
